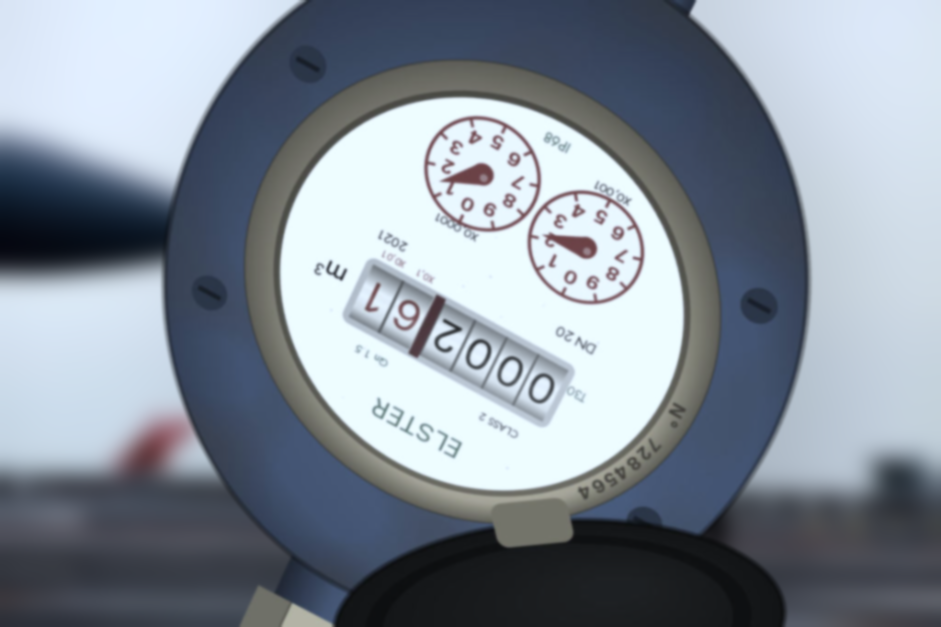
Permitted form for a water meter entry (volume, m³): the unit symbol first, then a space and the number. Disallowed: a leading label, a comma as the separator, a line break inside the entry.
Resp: m³ 2.6121
